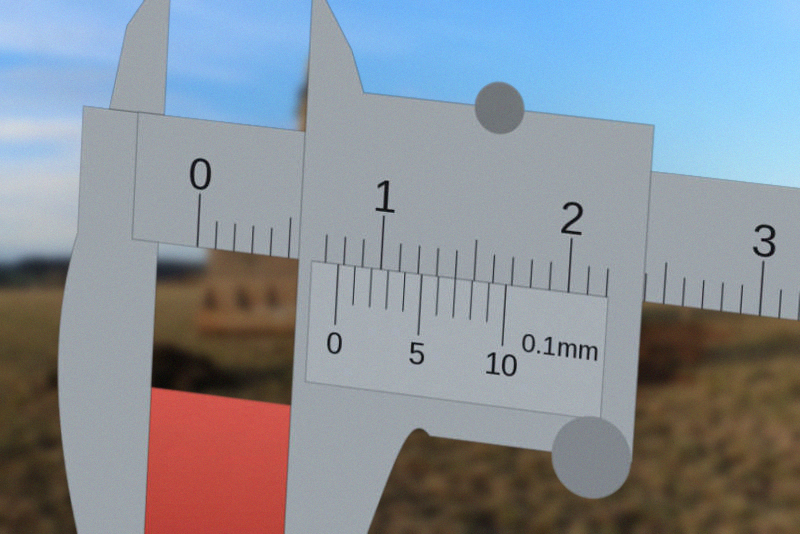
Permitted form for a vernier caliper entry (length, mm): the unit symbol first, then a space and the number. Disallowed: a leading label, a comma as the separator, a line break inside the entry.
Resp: mm 7.7
